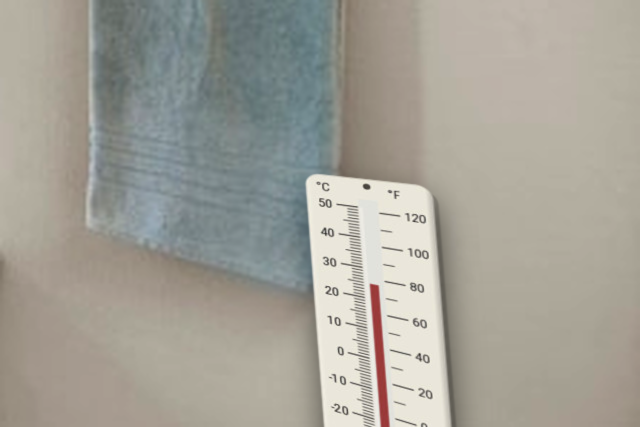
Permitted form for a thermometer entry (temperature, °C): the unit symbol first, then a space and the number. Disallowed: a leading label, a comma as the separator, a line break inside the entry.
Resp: °C 25
